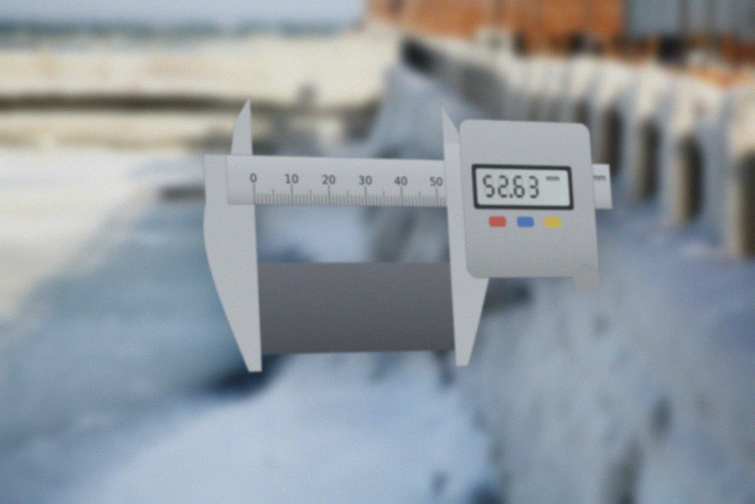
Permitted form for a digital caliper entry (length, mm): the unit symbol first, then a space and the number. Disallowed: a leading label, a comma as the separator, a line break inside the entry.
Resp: mm 52.63
